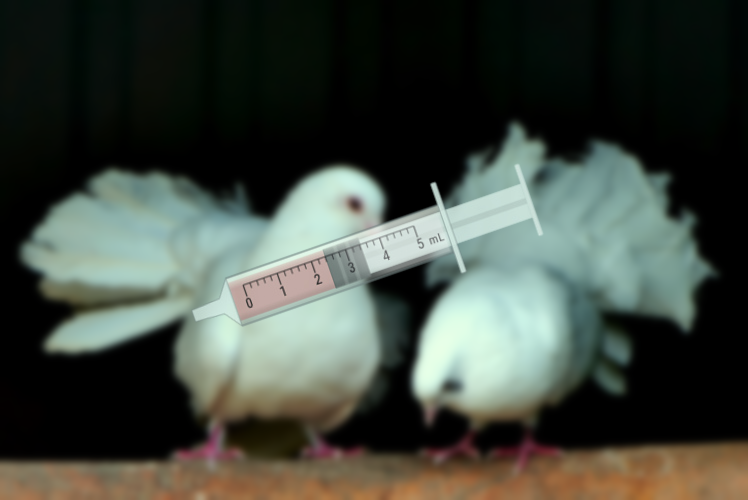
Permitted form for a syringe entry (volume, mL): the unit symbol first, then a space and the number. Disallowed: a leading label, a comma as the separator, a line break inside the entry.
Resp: mL 2.4
